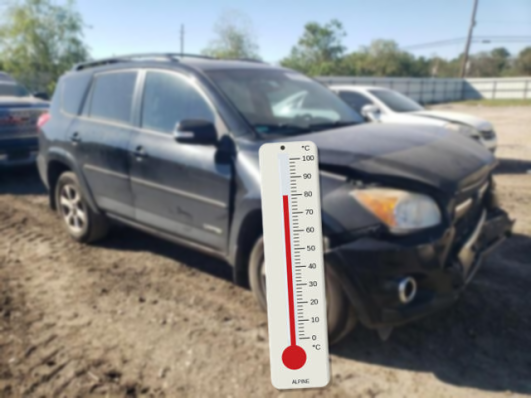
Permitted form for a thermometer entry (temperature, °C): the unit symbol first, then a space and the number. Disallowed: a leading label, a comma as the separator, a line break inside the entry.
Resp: °C 80
